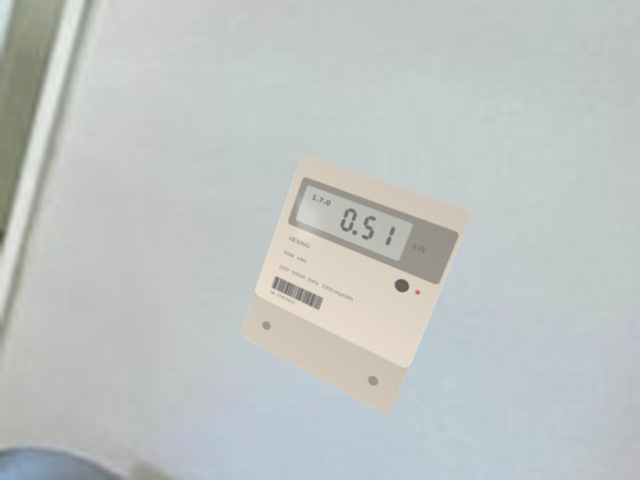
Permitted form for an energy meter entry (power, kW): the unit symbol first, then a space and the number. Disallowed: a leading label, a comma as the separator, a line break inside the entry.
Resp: kW 0.51
